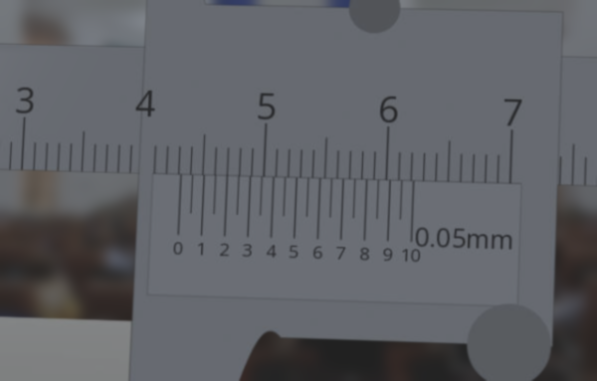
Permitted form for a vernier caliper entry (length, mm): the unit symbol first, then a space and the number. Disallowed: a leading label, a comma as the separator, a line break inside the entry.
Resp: mm 43.2
